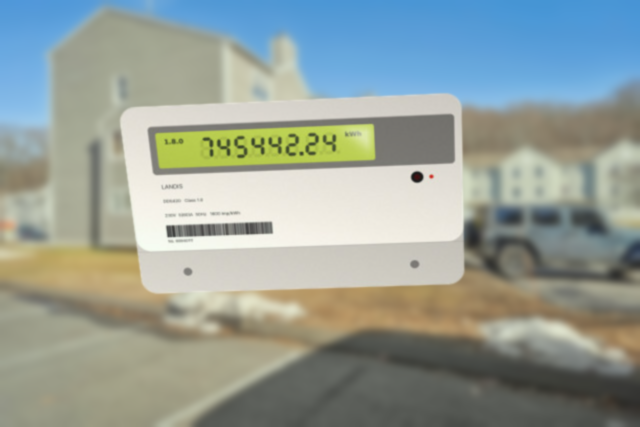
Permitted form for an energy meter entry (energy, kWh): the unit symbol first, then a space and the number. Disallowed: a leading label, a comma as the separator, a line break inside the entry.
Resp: kWh 745442.24
